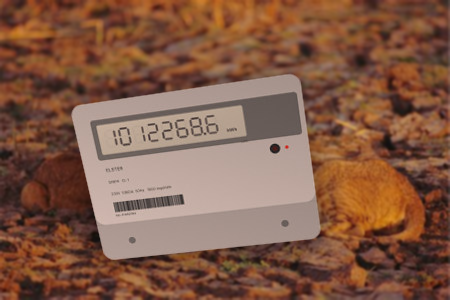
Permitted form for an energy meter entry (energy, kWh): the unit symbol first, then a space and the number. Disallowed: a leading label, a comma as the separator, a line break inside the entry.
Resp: kWh 1012268.6
